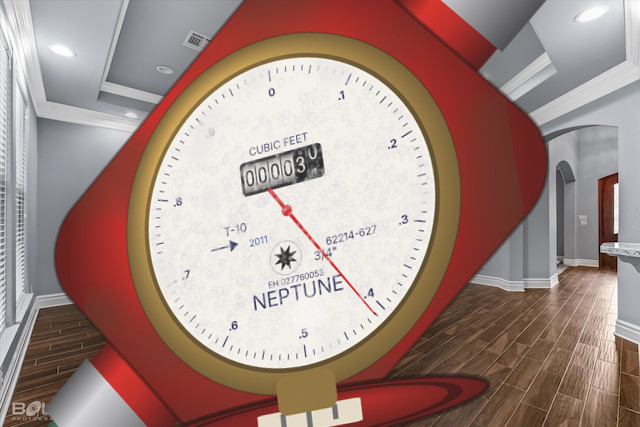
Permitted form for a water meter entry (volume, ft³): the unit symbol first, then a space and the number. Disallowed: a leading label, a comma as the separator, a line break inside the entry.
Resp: ft³ 30.41
